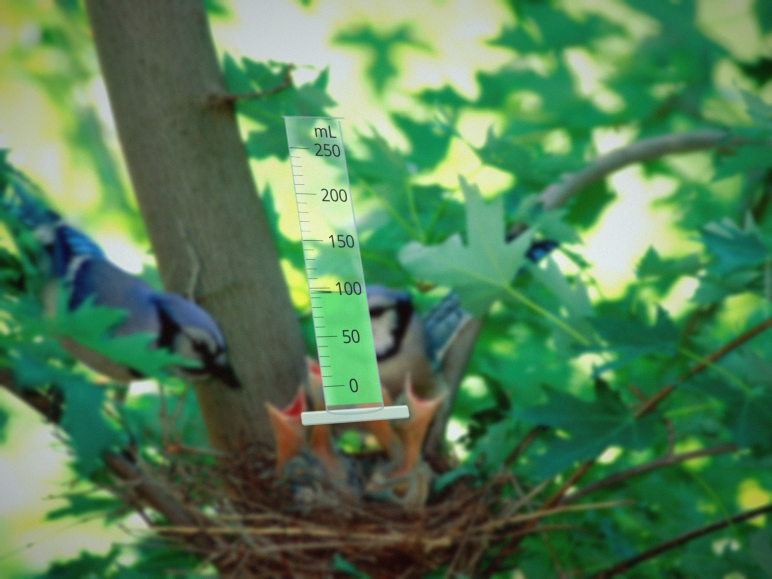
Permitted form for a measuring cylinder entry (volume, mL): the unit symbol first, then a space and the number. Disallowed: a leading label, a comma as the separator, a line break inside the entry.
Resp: mL 95
